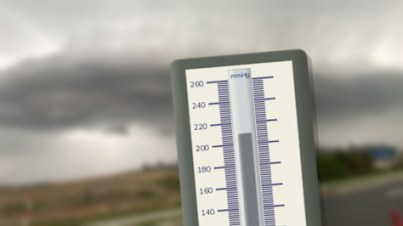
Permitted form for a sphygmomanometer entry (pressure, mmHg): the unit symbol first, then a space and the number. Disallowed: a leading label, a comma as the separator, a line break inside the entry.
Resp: mmHg 210
